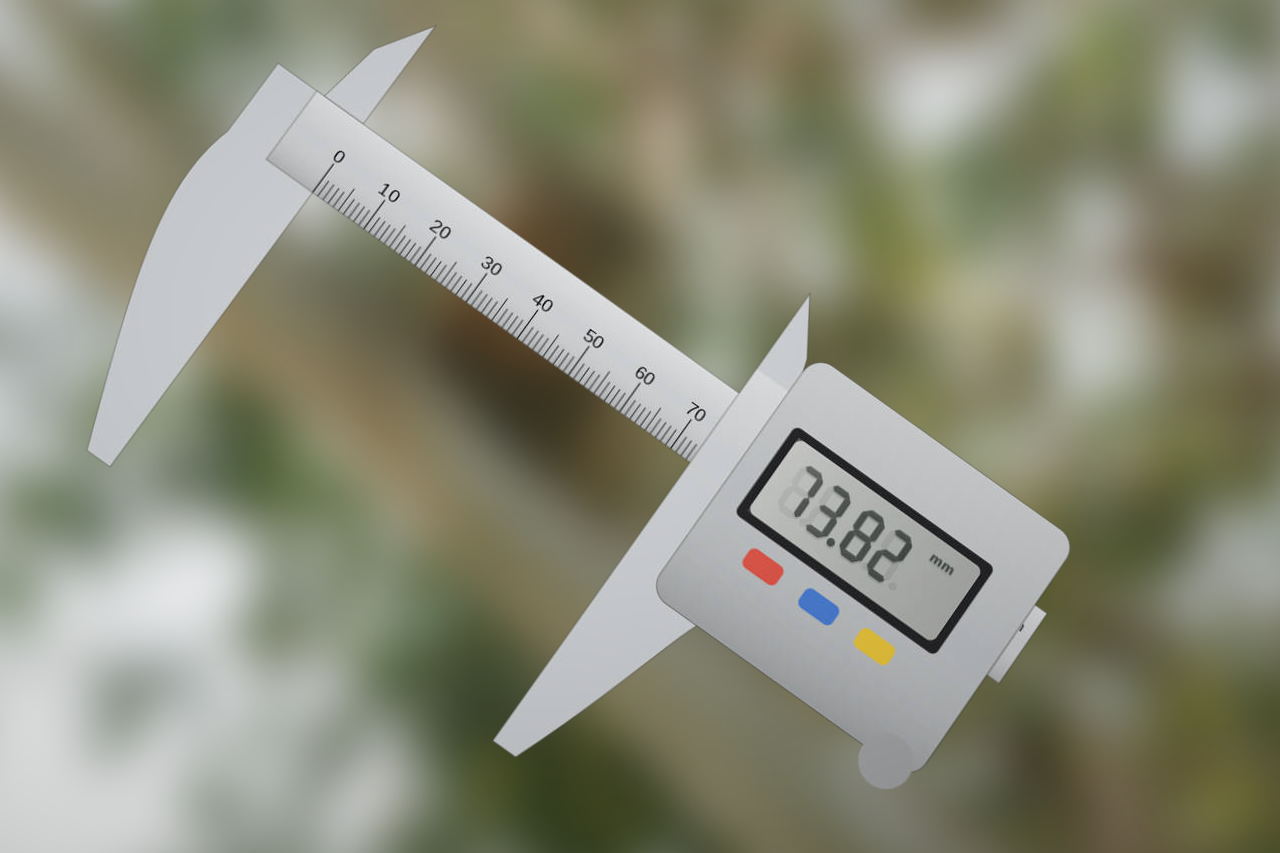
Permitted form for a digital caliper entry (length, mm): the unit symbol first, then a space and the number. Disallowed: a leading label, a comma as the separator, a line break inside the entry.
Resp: mm 73.82
